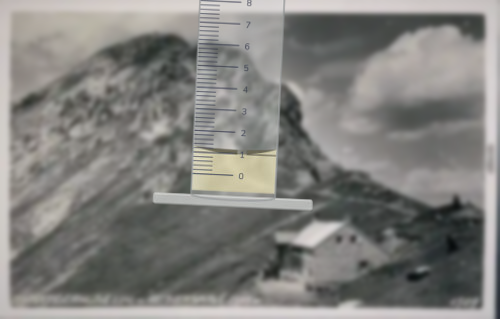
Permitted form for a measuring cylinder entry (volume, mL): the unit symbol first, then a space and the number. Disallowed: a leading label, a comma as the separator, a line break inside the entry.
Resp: mL 1
